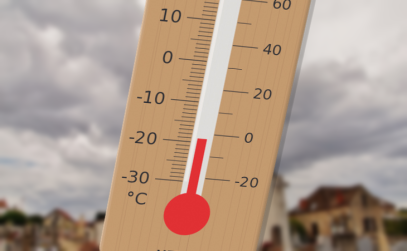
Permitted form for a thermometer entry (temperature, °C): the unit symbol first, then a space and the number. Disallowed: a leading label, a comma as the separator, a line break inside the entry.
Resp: °C -19
